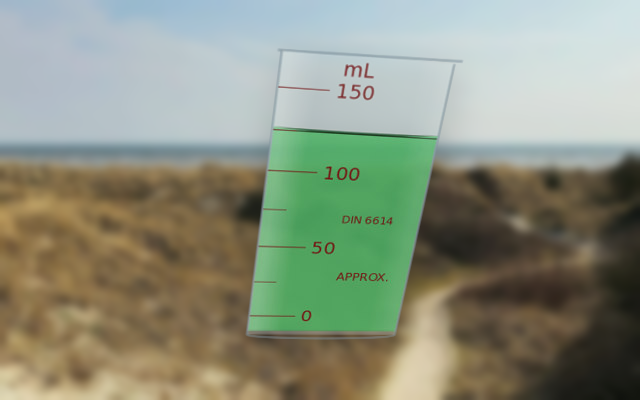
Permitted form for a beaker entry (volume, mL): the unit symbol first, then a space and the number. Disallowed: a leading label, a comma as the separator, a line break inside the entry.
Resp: mL 125
